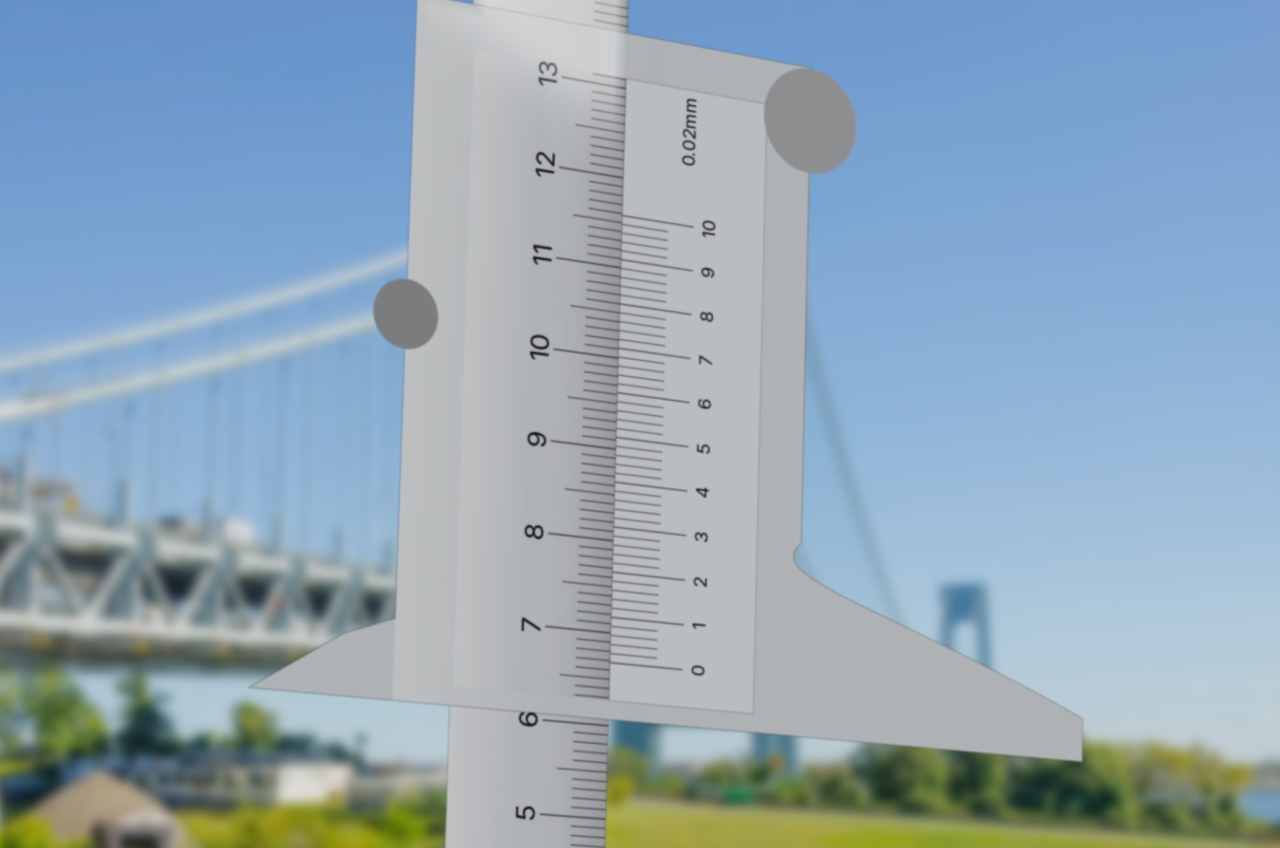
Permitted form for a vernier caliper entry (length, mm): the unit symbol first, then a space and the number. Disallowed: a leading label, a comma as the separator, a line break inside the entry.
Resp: mm 66.8
